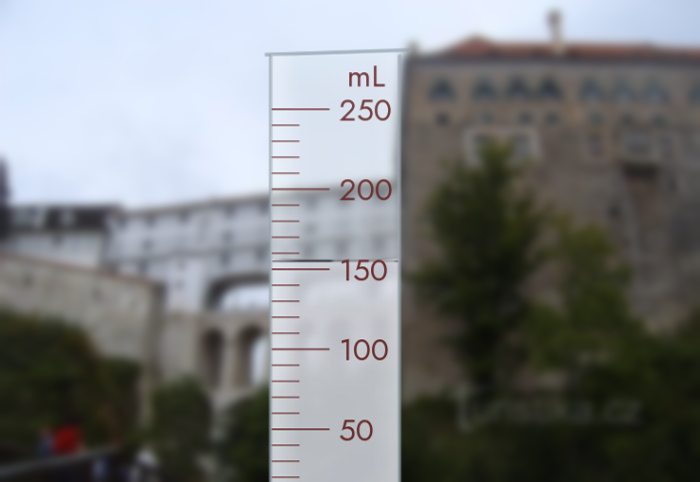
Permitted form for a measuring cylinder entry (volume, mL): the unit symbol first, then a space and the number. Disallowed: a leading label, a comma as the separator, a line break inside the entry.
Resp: mL 155
